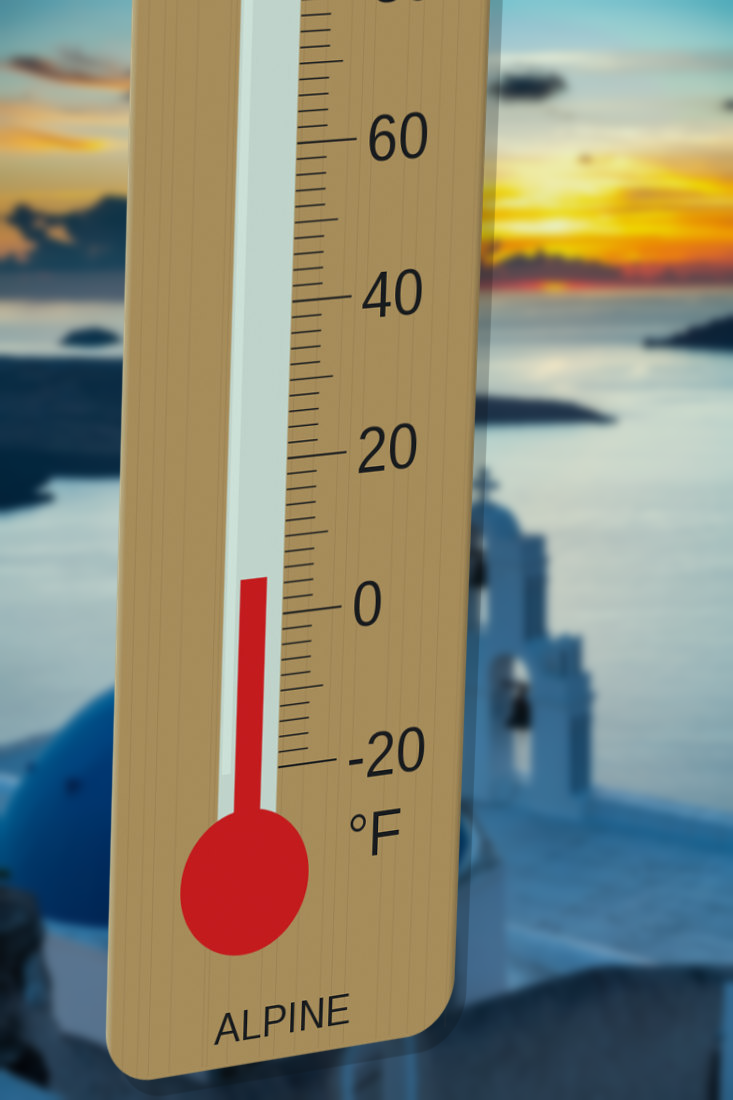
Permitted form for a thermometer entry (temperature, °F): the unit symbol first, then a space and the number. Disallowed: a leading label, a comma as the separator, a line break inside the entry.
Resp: °F 5
